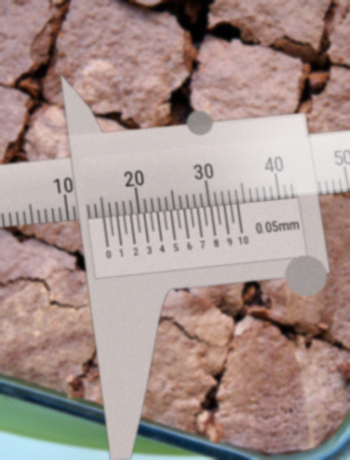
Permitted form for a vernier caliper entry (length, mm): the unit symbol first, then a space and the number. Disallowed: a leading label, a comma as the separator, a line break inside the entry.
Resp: mm 15.0
